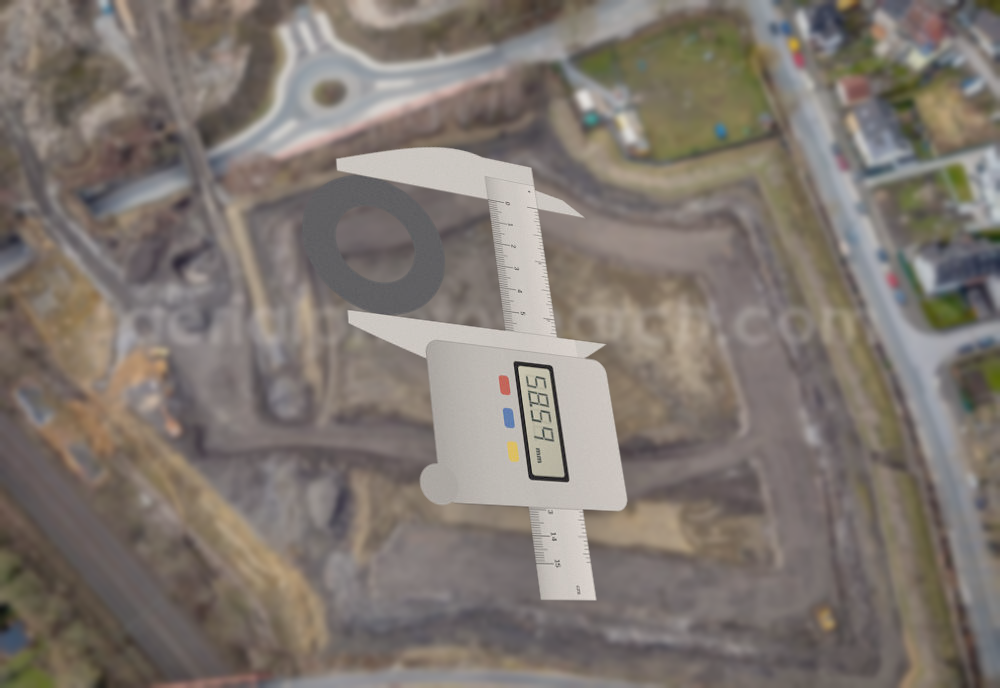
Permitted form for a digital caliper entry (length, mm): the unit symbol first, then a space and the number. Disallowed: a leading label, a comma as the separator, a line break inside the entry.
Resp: mm 58.59
